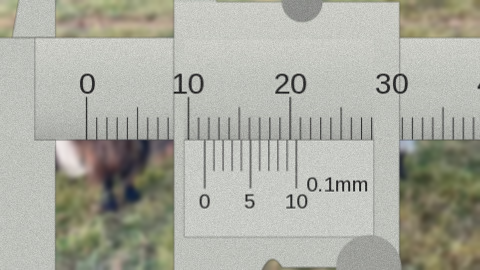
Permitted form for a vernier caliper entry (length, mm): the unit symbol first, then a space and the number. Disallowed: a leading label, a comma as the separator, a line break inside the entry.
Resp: mm 11.6
